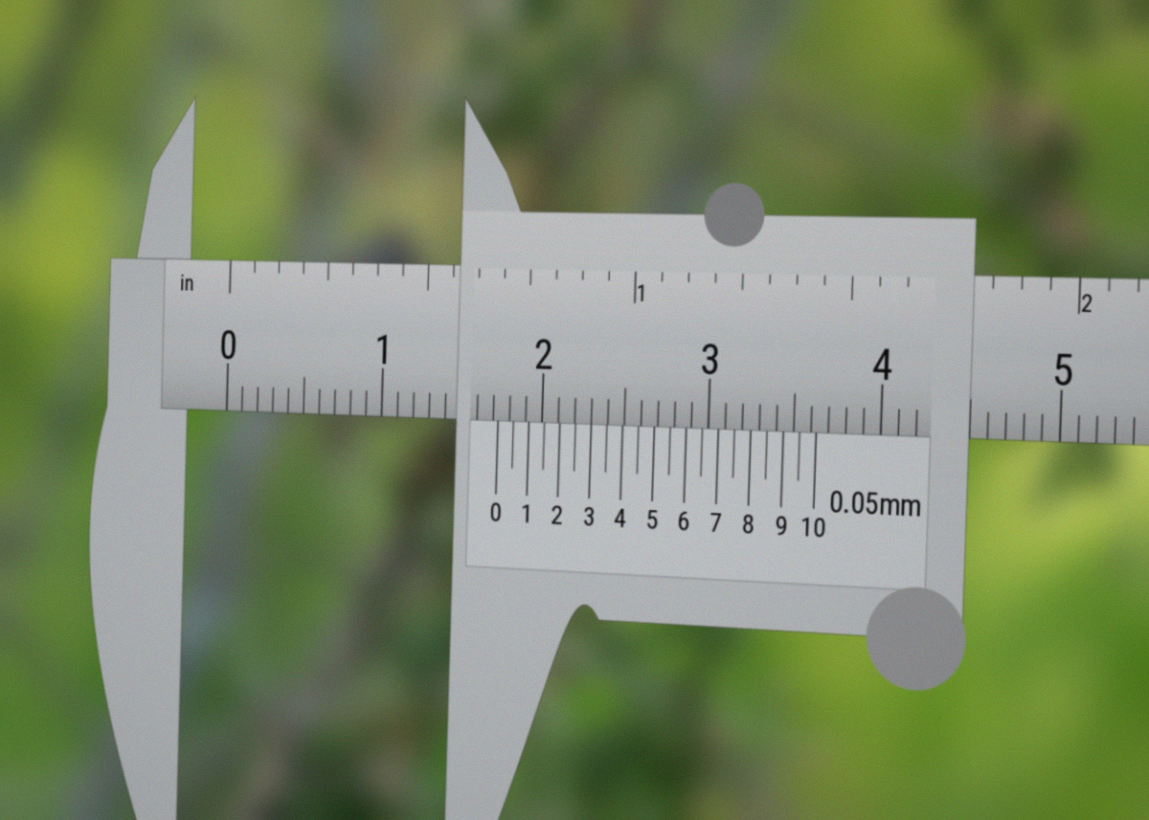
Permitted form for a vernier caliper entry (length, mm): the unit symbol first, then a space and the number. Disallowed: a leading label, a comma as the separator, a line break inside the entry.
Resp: mm 17.3
